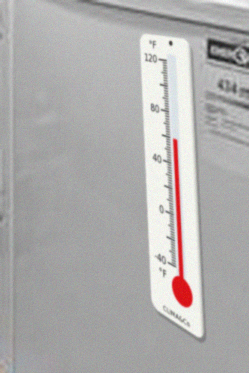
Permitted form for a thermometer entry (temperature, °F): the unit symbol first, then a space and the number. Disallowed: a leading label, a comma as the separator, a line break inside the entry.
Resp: °F 60
